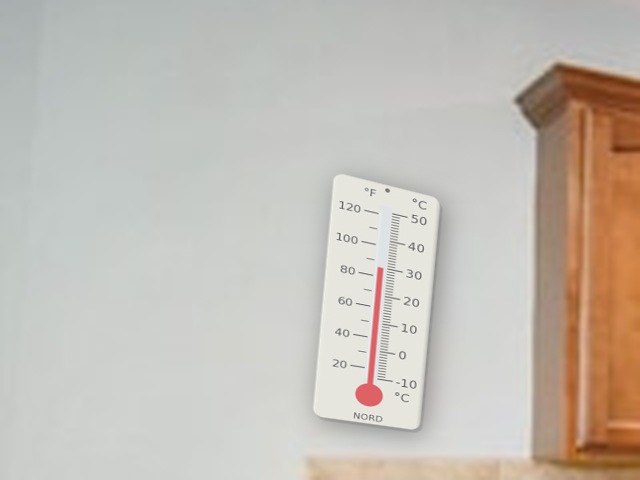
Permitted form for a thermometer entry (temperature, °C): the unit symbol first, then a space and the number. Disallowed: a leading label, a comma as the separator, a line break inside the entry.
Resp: °C 30
